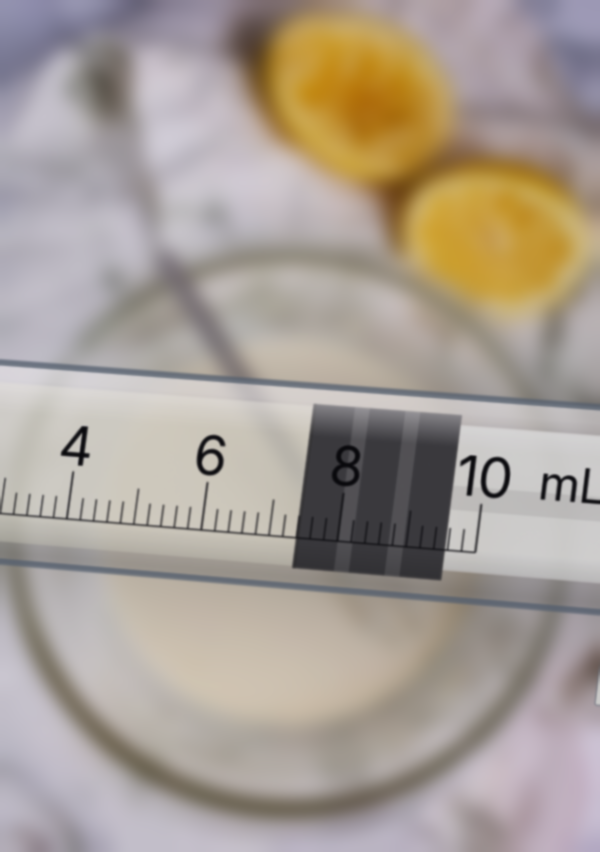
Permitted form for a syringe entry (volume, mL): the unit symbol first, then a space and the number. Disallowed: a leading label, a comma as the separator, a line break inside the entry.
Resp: mL 7.4
